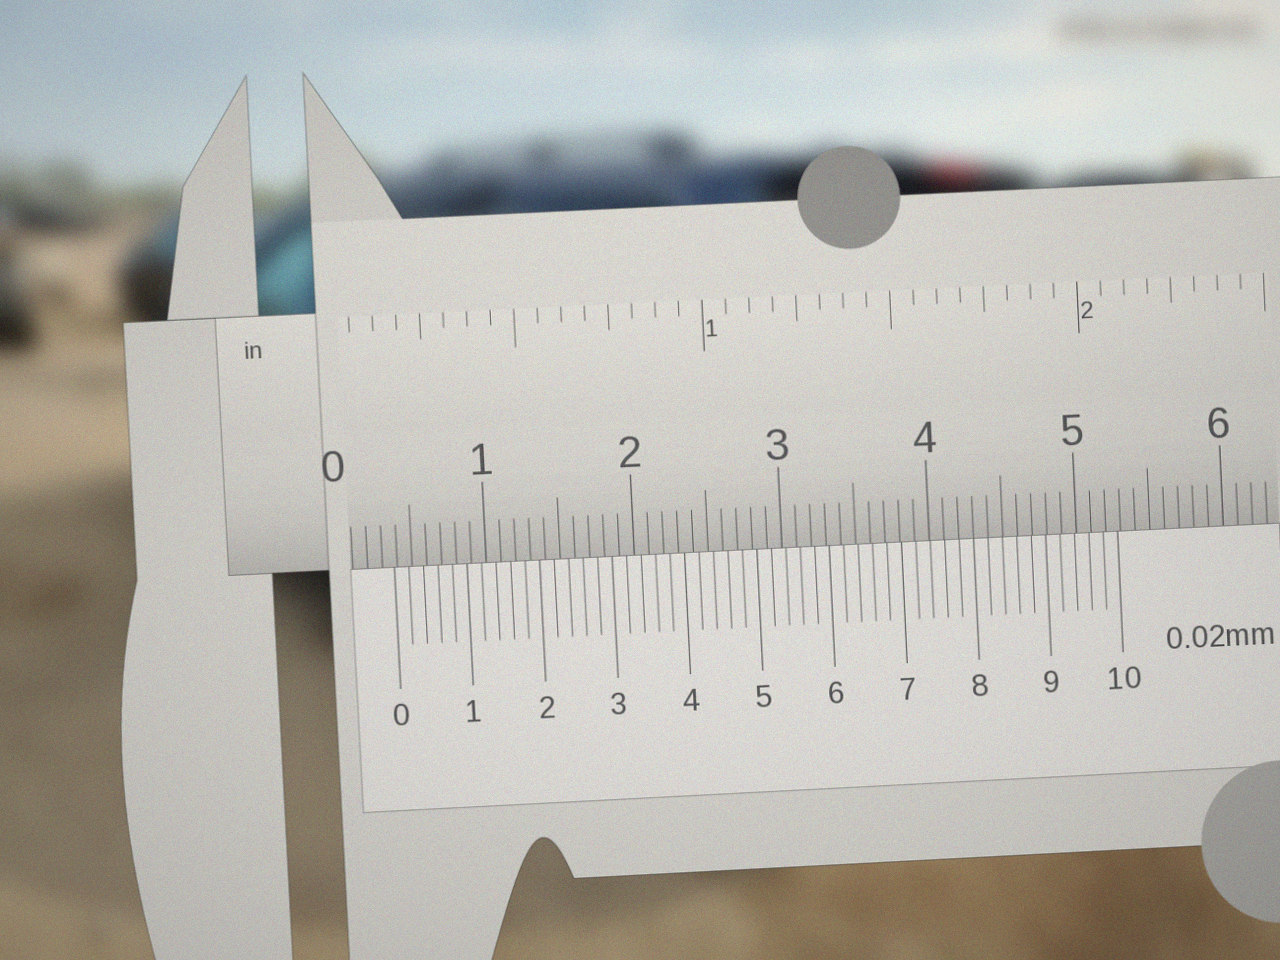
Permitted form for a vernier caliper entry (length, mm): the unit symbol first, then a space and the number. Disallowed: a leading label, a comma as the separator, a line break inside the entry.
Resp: mm 3.8
